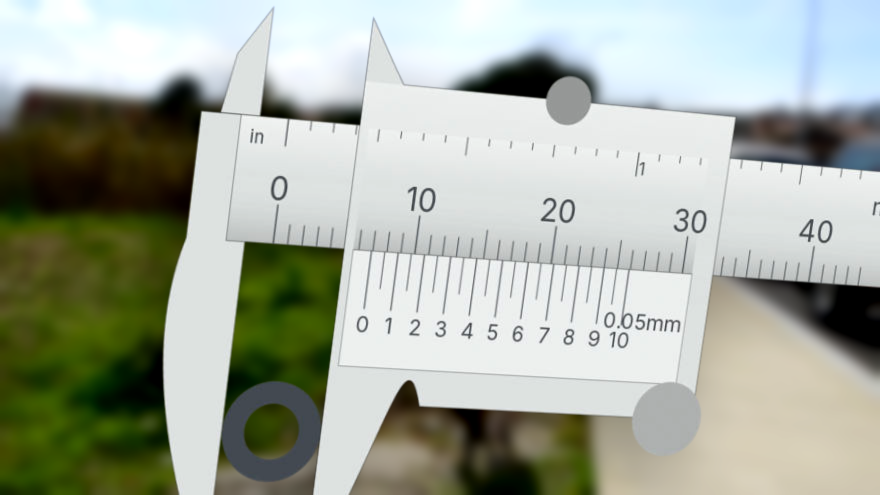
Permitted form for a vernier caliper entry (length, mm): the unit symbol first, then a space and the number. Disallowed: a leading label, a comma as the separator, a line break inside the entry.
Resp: mm 6.9
